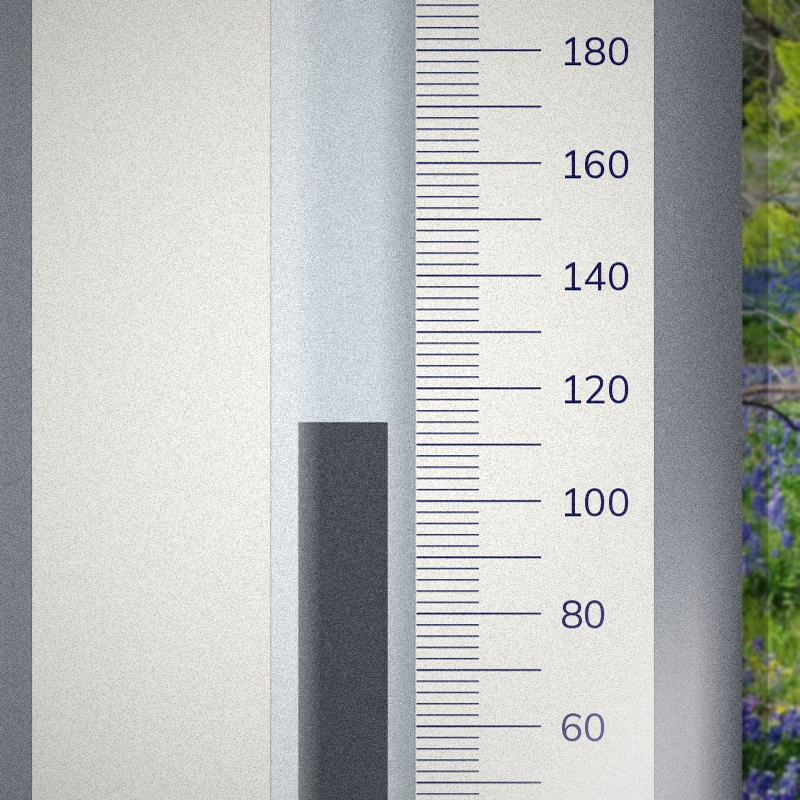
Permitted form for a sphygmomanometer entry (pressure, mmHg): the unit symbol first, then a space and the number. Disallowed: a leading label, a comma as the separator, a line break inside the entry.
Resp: mmHg 114
